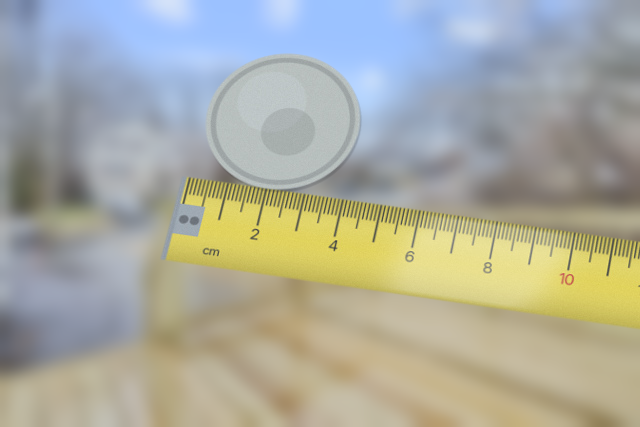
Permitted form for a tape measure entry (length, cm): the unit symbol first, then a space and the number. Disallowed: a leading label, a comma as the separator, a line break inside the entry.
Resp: cm 4
